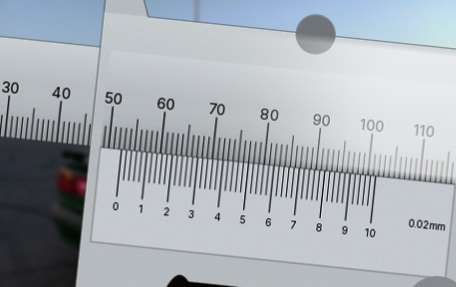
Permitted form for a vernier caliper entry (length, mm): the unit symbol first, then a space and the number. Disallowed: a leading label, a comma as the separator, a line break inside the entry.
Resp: mm 52.5
